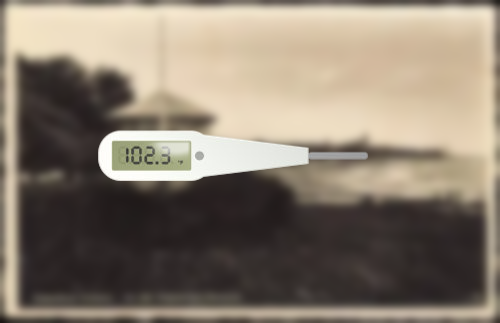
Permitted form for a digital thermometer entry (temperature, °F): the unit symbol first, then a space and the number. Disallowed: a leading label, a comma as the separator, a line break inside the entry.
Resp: °F 102.3
